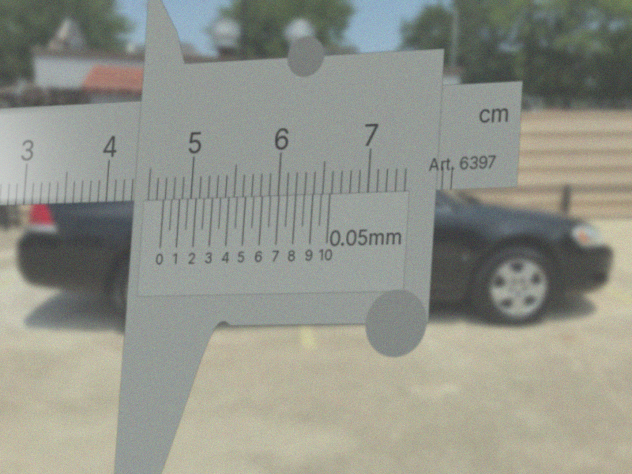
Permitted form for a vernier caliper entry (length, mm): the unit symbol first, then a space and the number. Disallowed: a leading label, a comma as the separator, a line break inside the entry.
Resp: mm 46.8
